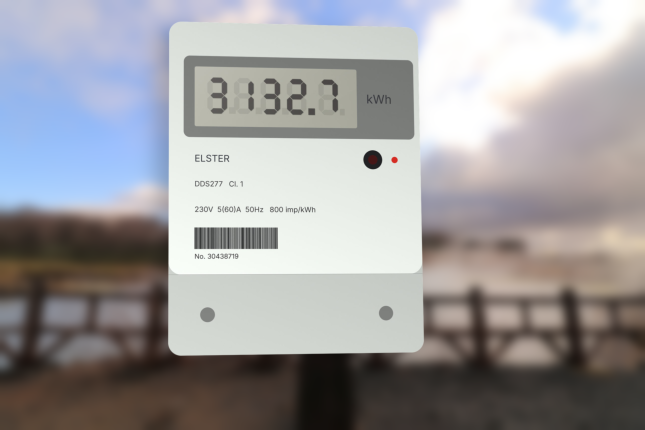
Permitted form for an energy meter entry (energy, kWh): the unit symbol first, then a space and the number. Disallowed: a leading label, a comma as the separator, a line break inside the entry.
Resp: kWh 3132.7
